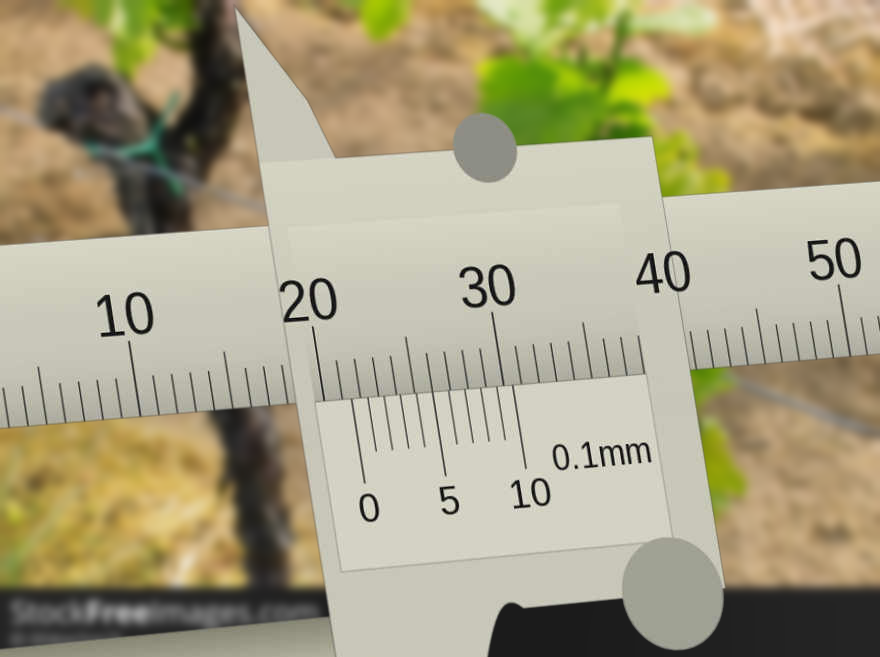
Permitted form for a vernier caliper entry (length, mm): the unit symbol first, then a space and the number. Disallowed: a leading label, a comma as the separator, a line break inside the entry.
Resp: mm 21.5
